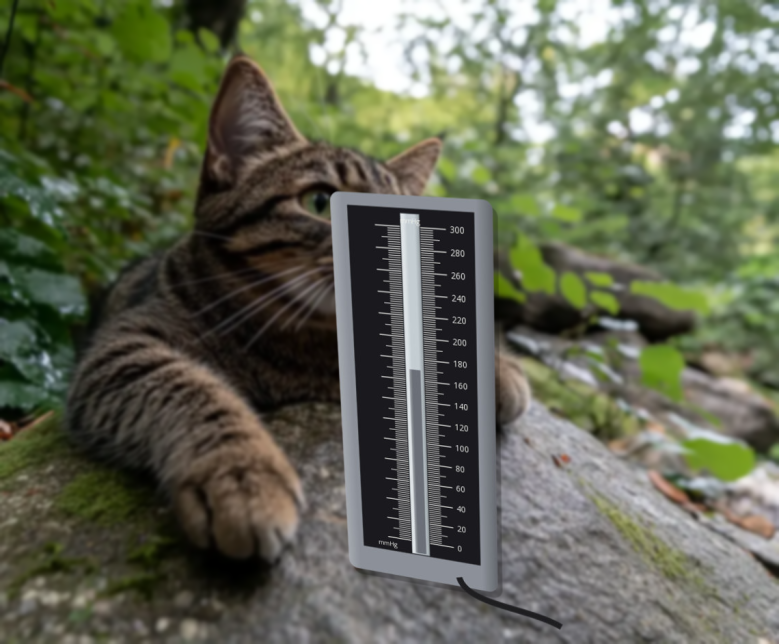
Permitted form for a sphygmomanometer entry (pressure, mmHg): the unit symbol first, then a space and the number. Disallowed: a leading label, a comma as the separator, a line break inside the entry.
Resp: mmHg 170
